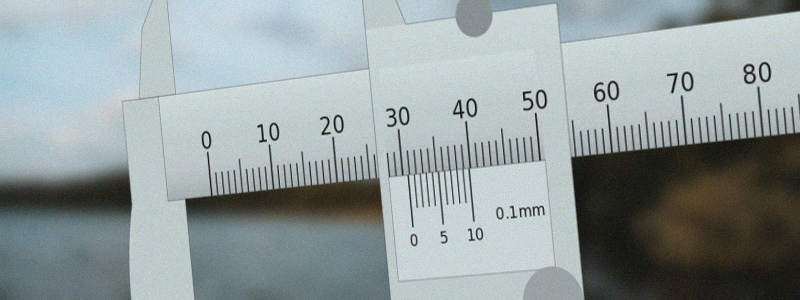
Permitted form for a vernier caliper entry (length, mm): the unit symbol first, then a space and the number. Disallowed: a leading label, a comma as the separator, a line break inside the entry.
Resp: mm 30.8
